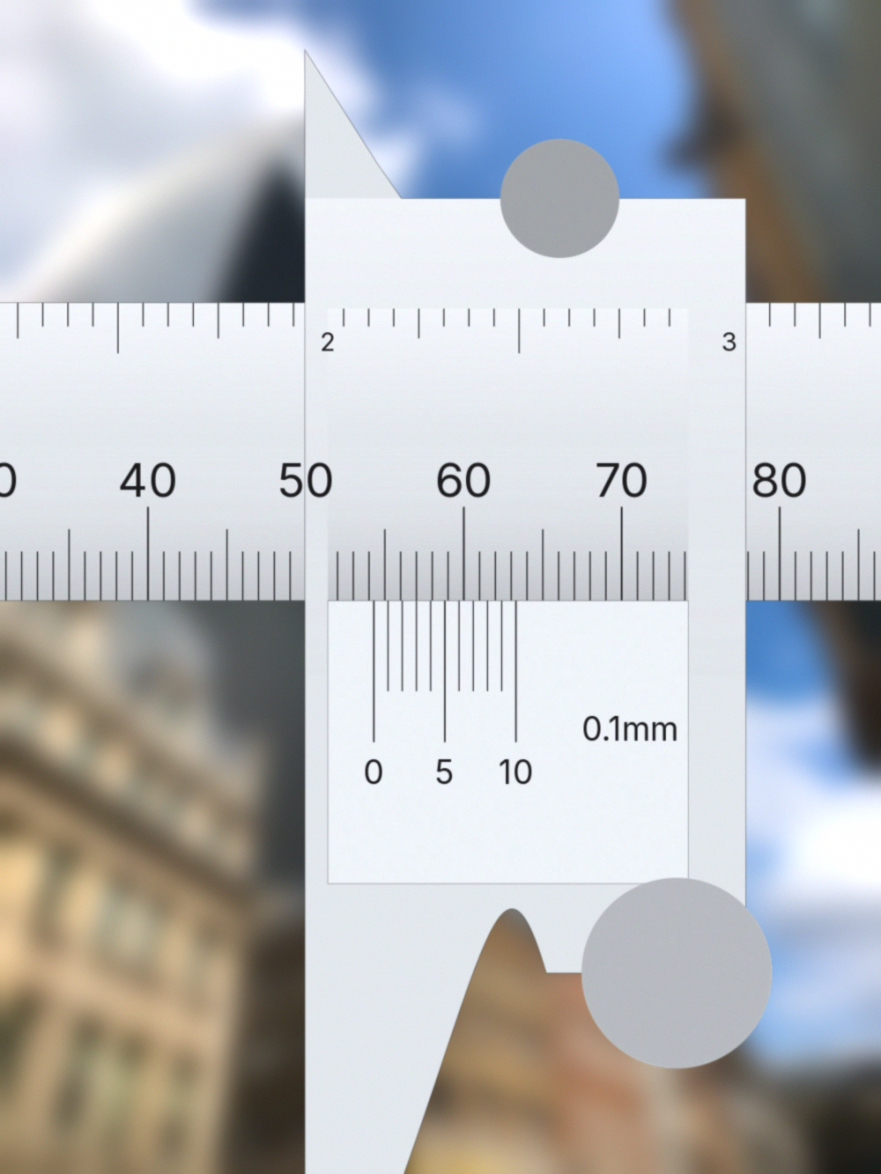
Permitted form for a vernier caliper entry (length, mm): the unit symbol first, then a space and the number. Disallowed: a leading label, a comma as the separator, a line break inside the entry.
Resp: mm 54.3
